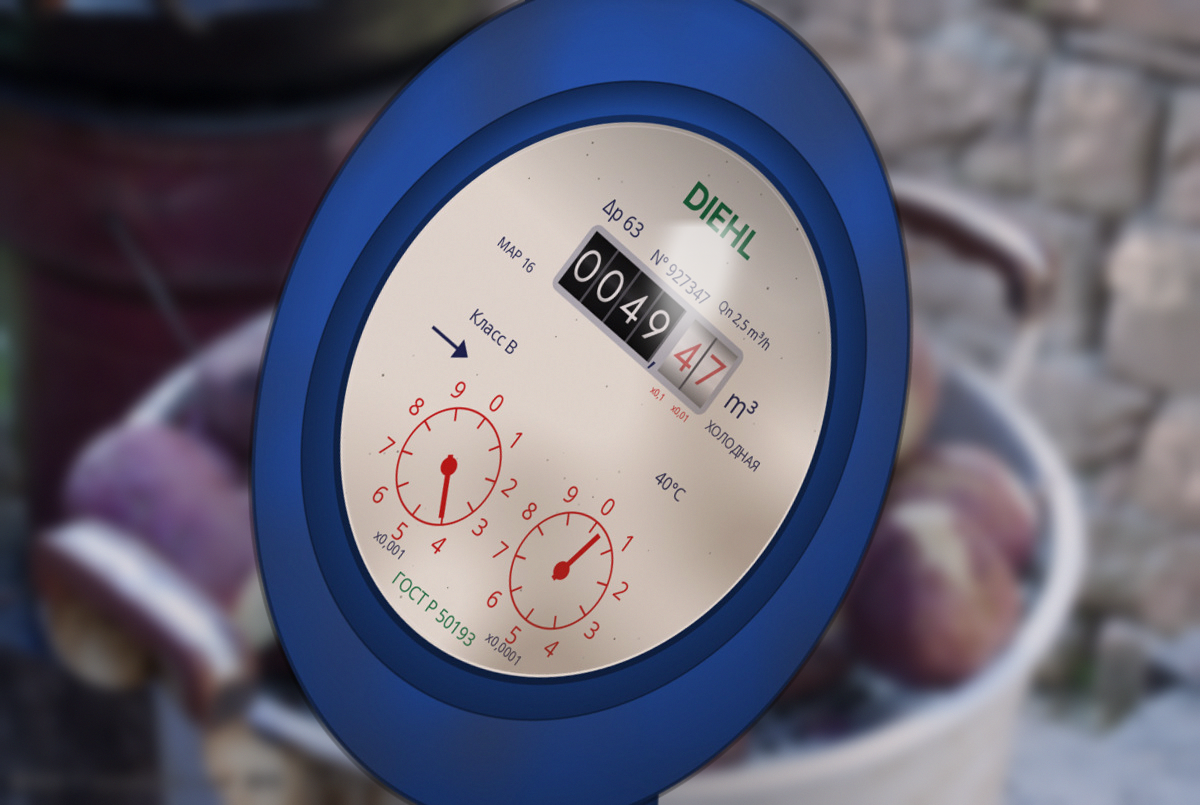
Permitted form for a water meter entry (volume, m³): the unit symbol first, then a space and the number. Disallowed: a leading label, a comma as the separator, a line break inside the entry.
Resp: m³ 49.4740
